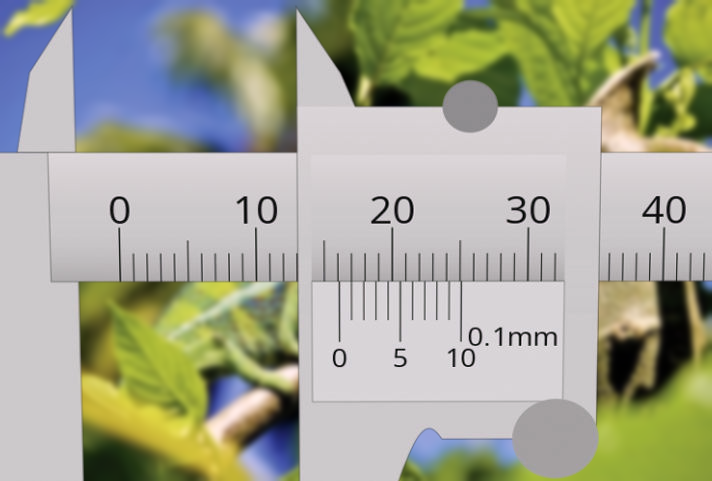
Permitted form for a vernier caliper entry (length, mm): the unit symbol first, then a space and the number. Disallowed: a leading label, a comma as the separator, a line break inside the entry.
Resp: mm 16.1
